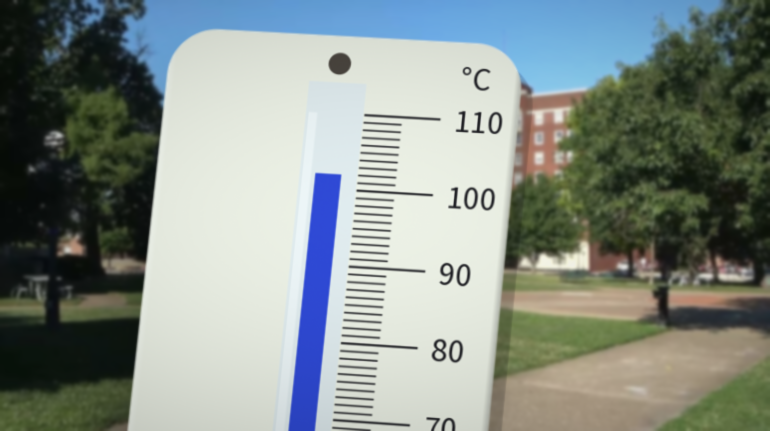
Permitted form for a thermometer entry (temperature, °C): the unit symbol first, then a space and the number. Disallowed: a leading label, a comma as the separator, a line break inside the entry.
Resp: °C 102
